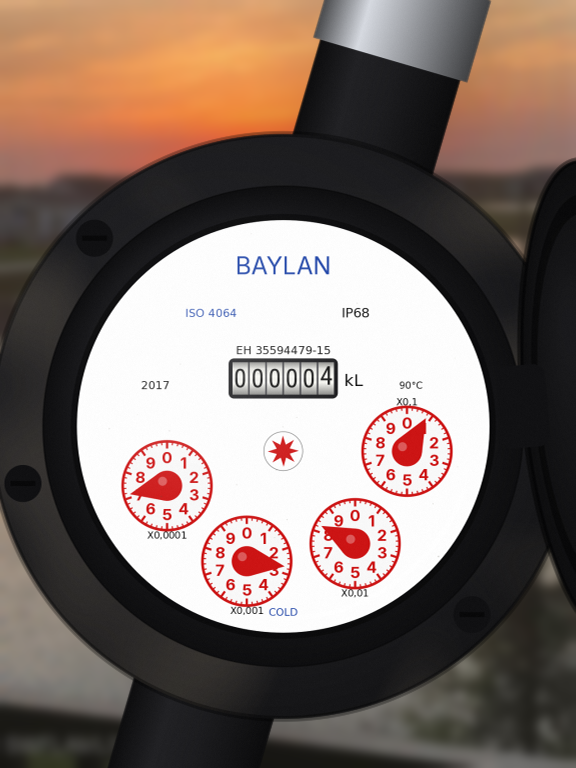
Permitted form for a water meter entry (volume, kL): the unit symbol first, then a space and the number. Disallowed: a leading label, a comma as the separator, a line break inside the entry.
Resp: kL 4.0827
